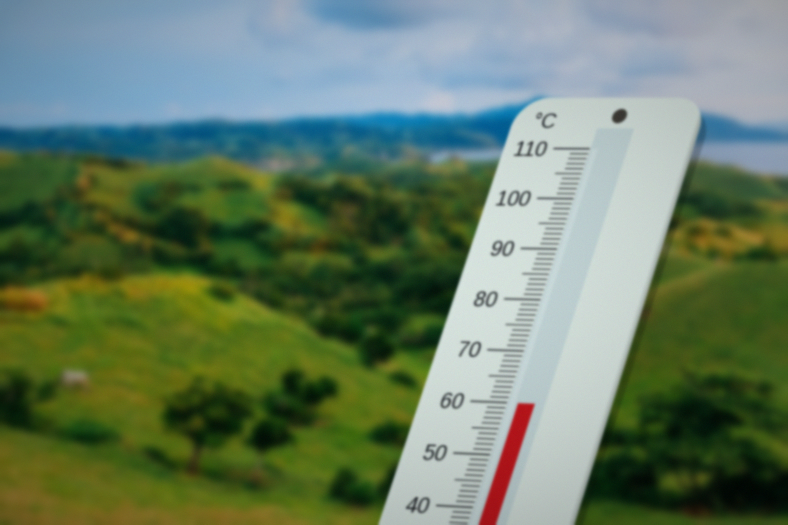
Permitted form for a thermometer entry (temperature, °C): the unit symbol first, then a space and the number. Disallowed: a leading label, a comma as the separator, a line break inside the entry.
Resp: °C 60
